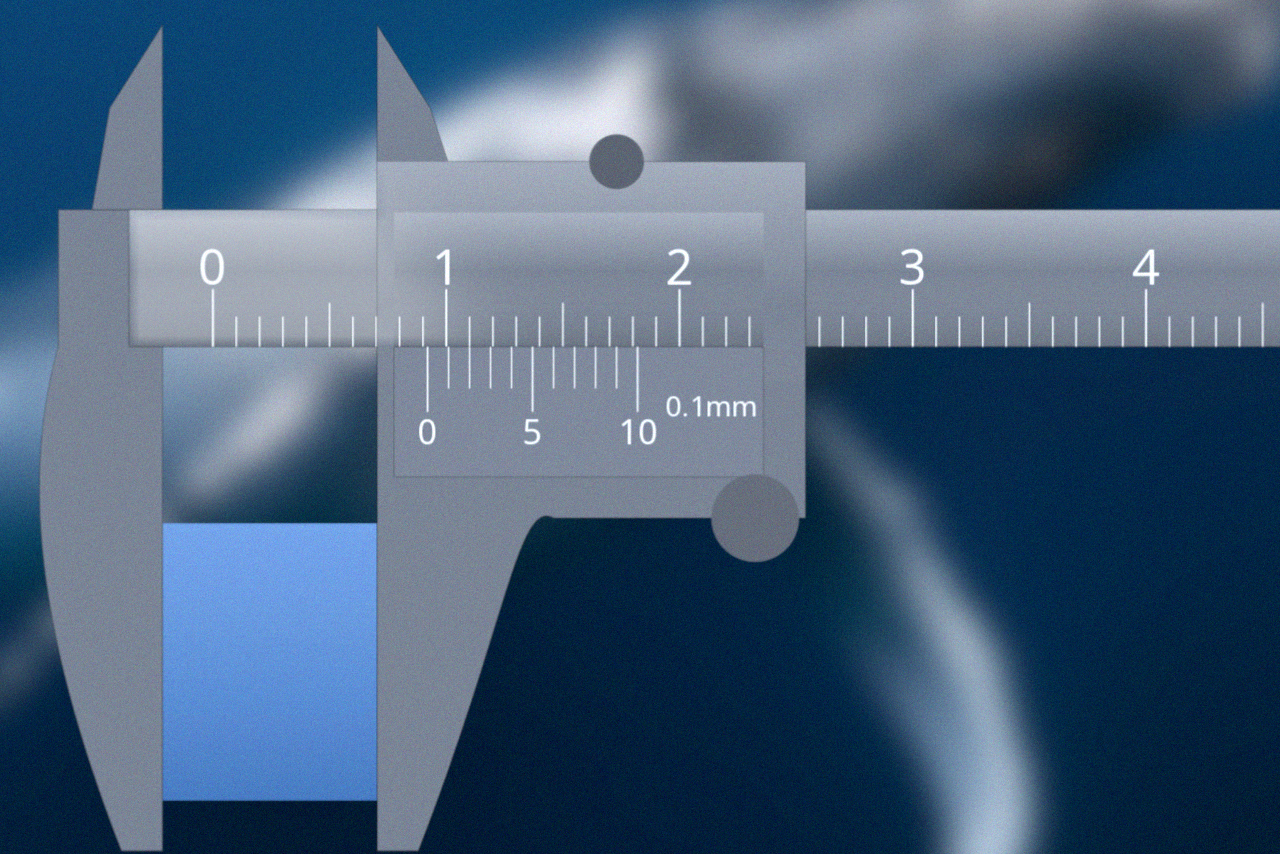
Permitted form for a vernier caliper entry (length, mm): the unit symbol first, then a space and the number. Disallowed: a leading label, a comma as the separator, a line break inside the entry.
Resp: mm 9.2
